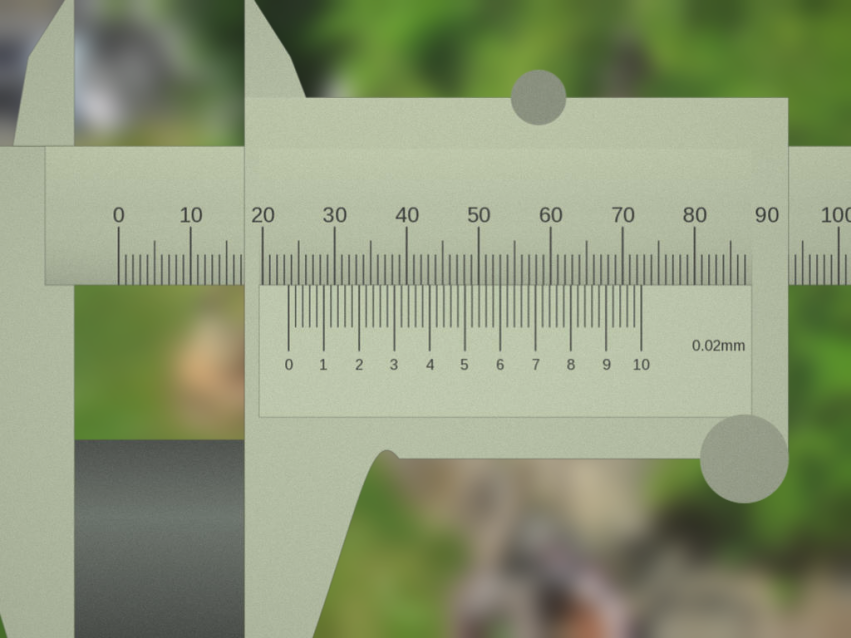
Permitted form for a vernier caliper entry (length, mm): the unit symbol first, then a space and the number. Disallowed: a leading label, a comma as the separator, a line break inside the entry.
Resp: mm 23.6
